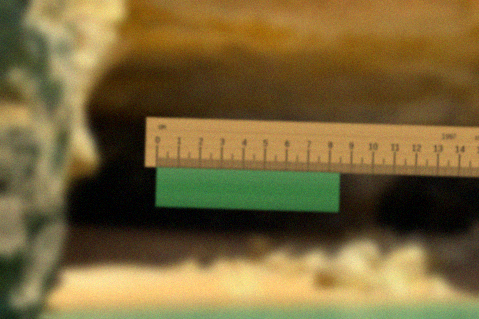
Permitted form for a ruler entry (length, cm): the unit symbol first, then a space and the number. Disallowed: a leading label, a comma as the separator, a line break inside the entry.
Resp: cm 8.5
